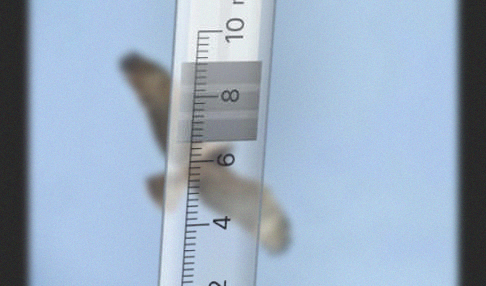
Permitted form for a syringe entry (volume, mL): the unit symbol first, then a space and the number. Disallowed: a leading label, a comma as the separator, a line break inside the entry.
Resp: mL 6.6
